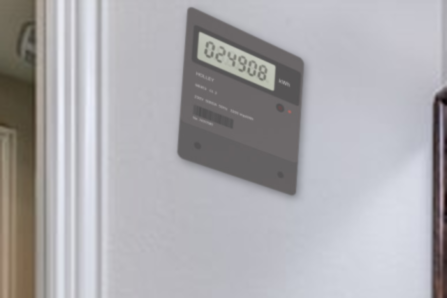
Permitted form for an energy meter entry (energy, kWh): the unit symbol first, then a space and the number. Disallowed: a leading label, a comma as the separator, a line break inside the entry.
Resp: kWh 24908
